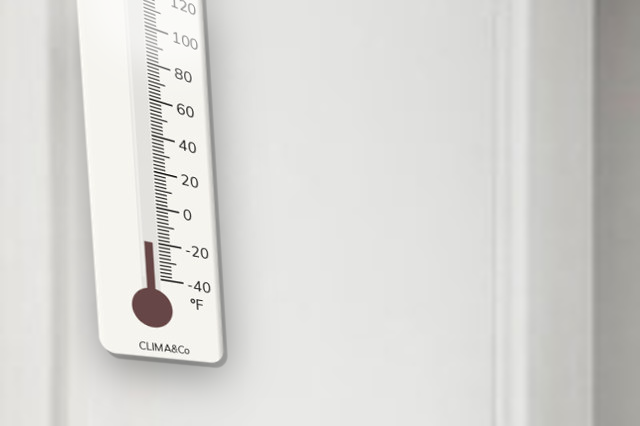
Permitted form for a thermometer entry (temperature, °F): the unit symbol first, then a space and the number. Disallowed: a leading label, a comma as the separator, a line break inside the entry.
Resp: °F -20
